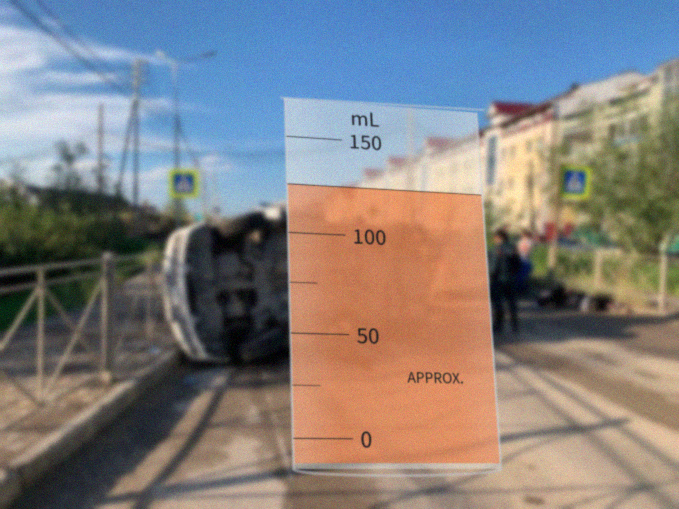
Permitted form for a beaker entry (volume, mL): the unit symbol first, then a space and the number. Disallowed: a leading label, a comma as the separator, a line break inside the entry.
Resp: mL 125
